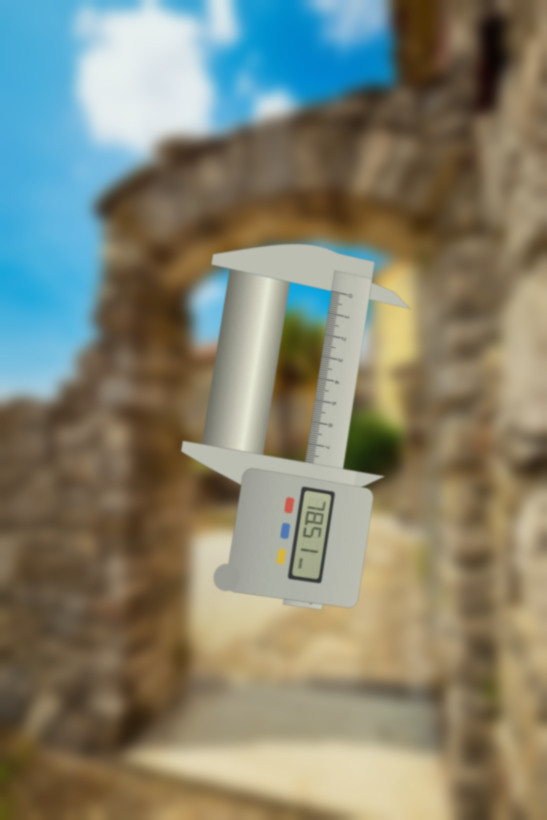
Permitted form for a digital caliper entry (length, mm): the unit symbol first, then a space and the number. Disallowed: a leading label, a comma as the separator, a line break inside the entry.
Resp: mm 78.51
